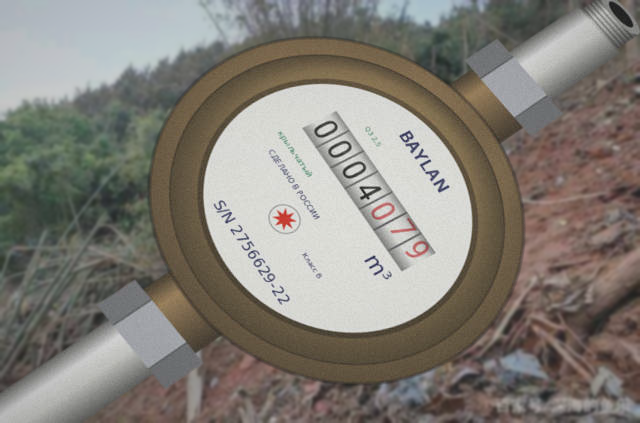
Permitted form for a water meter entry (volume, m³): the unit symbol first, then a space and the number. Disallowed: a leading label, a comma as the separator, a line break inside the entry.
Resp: m³ 4.079
